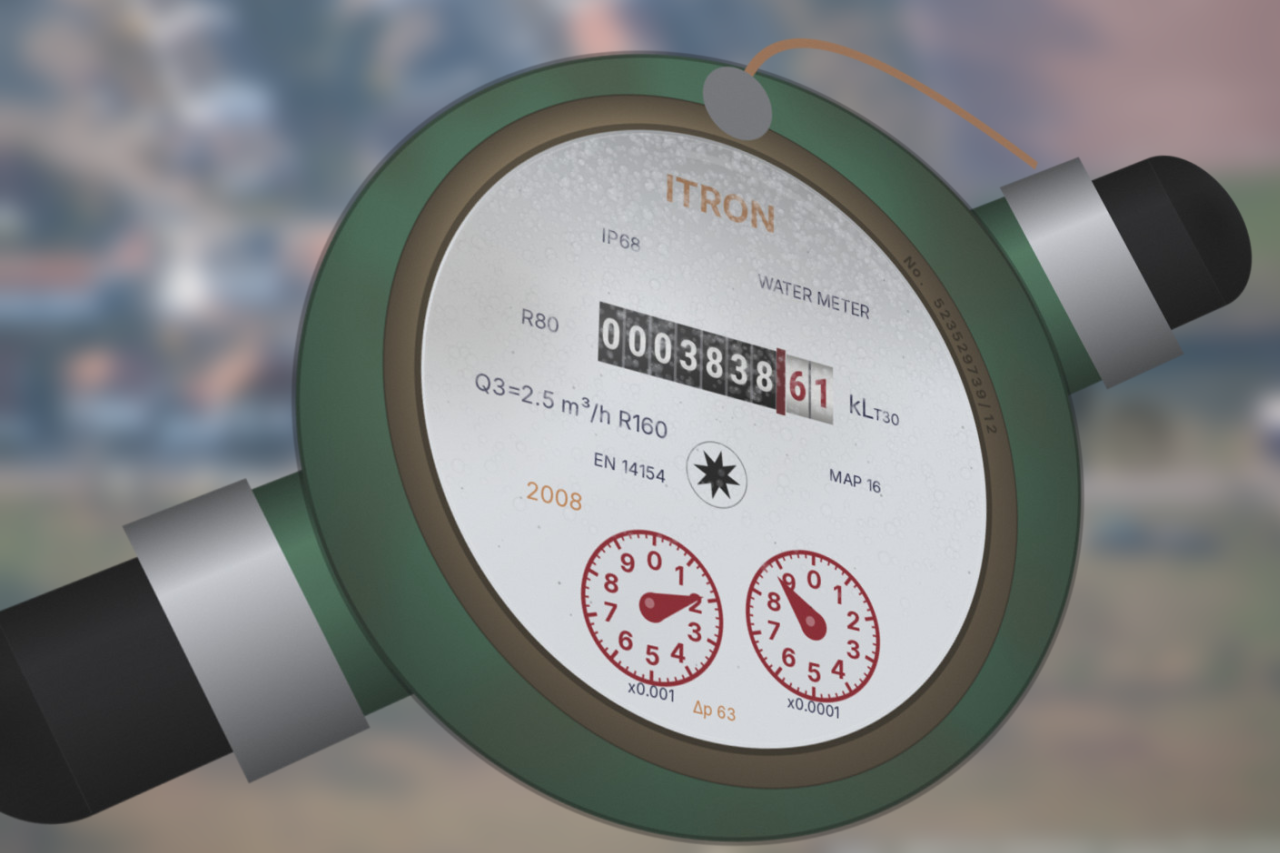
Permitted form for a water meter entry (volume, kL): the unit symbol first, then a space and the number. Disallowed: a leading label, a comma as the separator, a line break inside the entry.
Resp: kL 3838.6118
